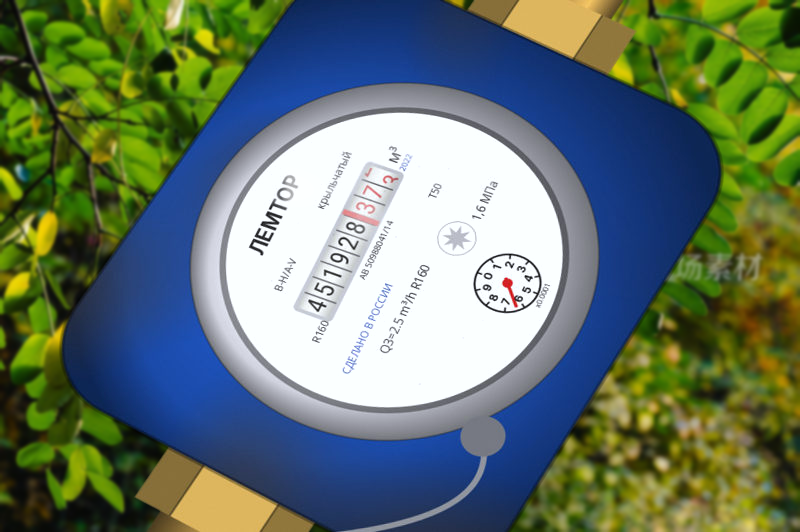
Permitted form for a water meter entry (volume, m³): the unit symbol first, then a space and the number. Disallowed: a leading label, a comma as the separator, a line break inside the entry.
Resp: m³ 451928.3726
